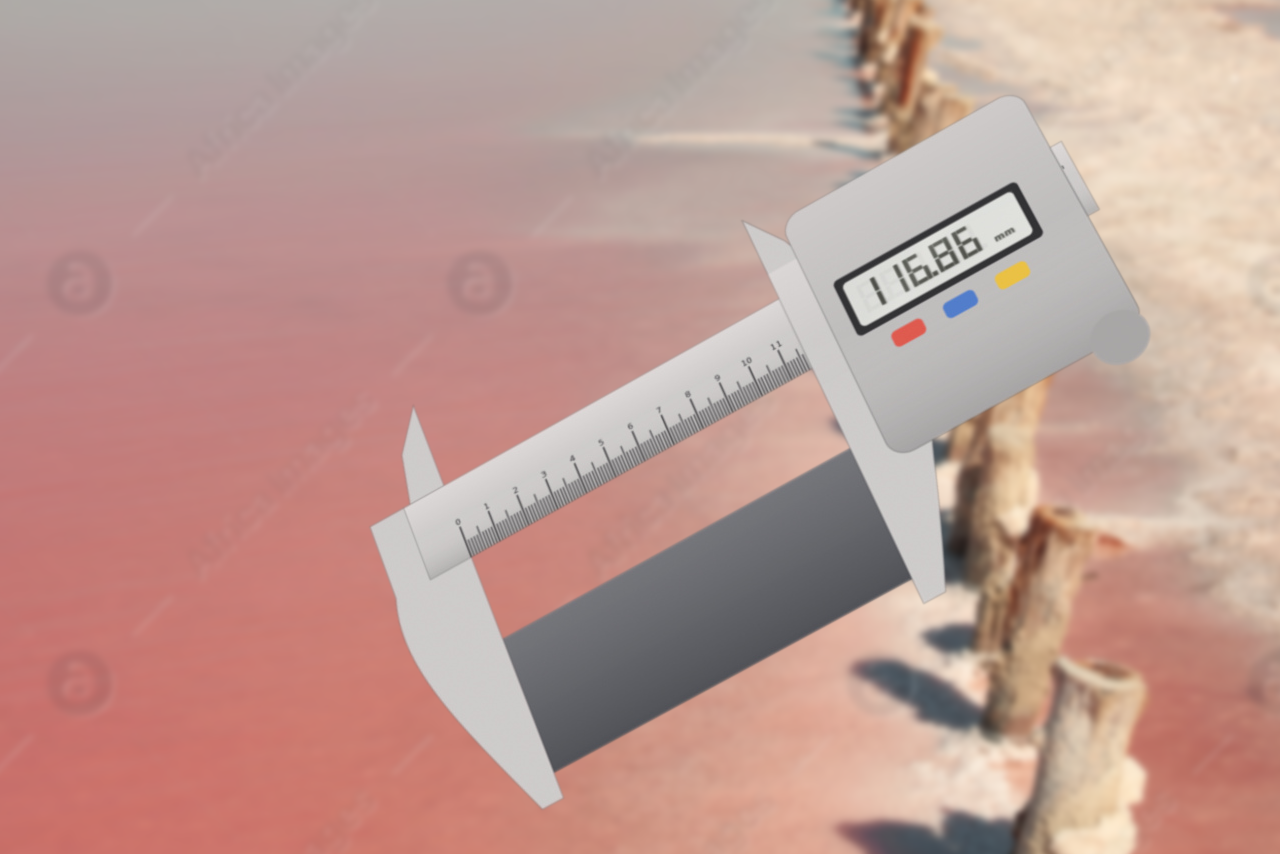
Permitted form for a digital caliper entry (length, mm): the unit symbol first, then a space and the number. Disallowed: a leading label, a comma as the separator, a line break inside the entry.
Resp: mm 116.86
